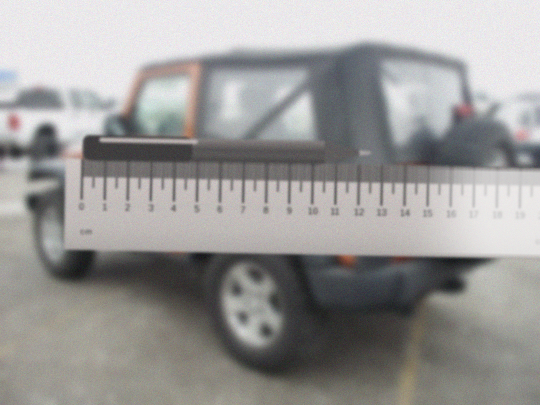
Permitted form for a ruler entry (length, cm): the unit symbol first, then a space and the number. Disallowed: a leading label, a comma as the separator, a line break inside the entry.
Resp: cm 12.5
